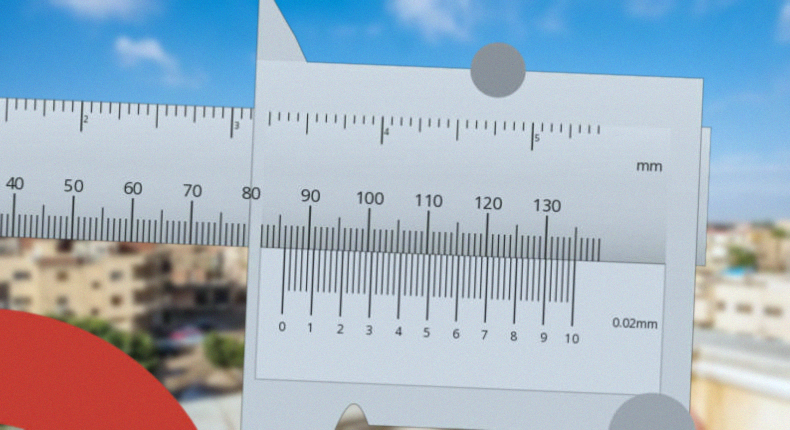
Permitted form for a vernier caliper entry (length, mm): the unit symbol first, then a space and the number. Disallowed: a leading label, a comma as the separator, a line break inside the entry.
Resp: mm 86.0
